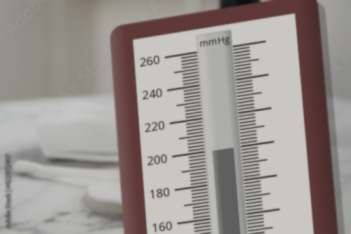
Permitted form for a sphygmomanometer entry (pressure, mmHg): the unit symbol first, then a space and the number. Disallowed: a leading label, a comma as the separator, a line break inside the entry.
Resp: mmHg 200
